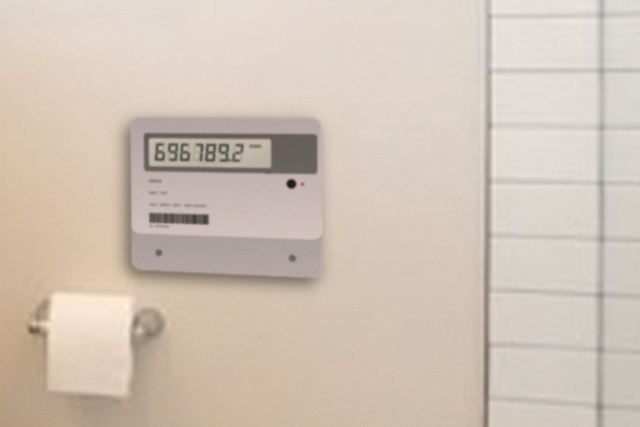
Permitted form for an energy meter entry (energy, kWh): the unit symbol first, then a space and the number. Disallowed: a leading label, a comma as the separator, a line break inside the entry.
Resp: kWh 696789.2
